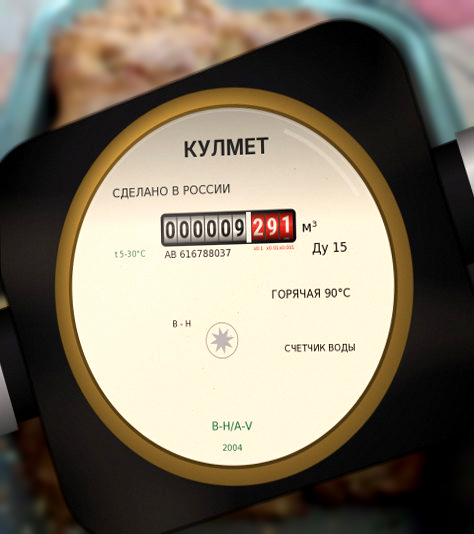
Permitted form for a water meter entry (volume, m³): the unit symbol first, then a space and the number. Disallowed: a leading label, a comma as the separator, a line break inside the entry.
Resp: m³ 9.291
